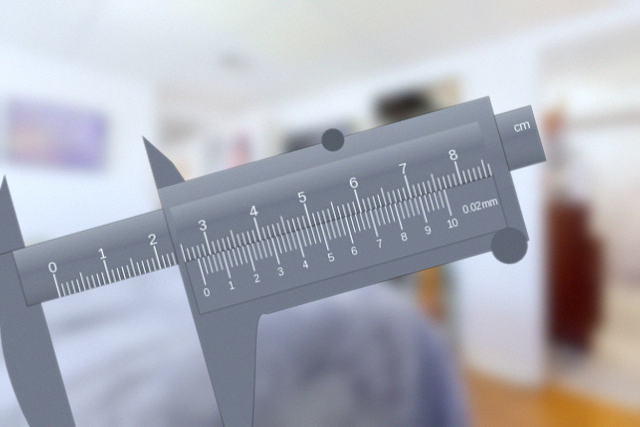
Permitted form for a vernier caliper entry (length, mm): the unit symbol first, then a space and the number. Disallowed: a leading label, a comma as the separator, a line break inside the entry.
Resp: mm 27.5
